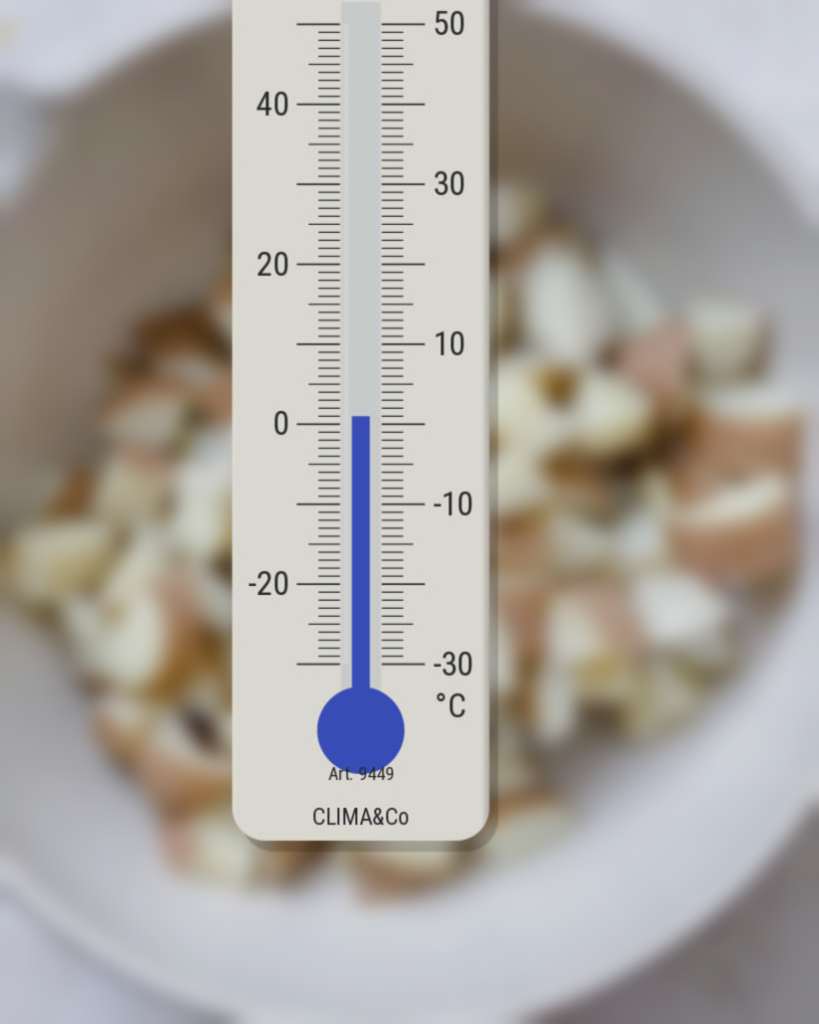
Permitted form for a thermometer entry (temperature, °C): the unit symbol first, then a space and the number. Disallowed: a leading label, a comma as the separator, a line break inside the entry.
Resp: °C 1
